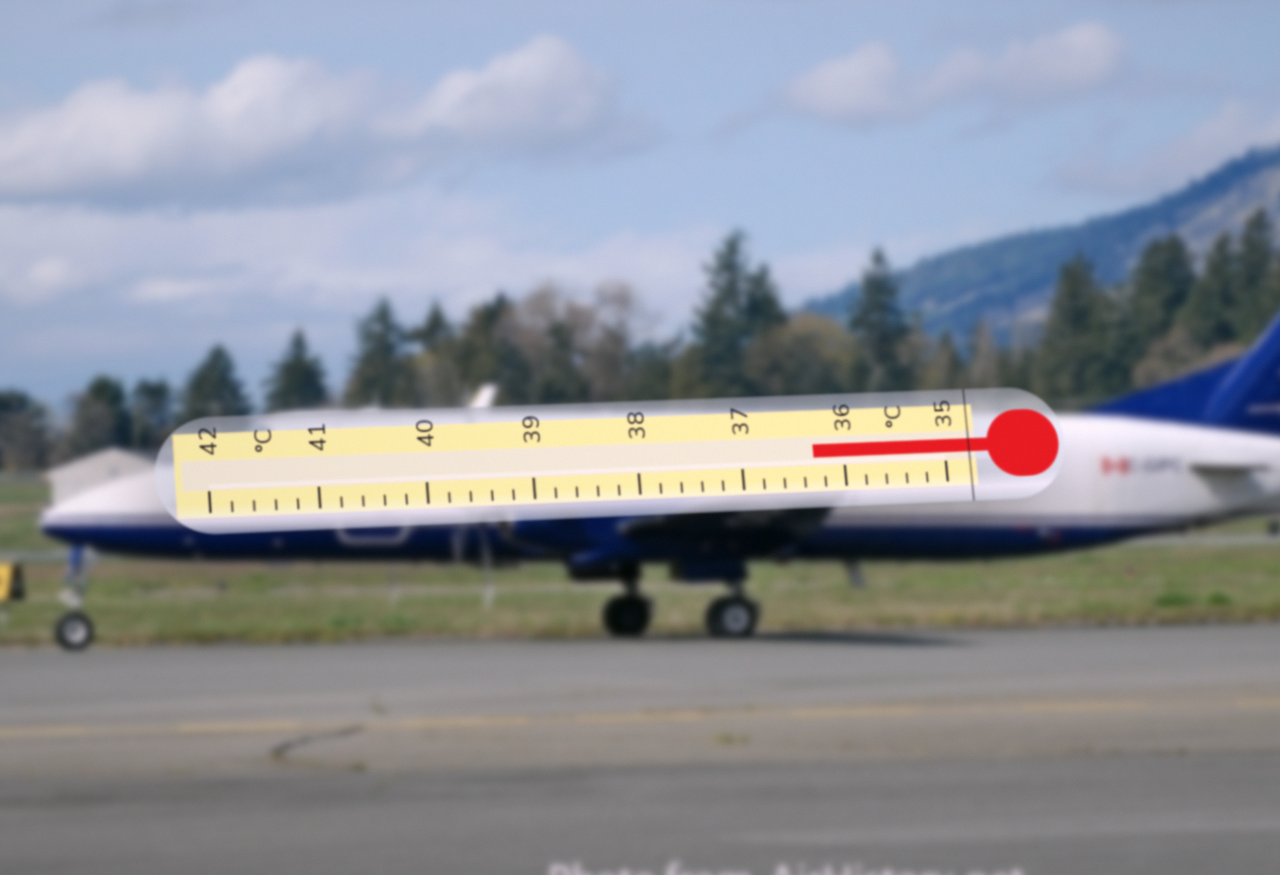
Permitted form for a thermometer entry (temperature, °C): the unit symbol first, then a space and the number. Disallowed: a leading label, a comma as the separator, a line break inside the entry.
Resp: °C 36.3
